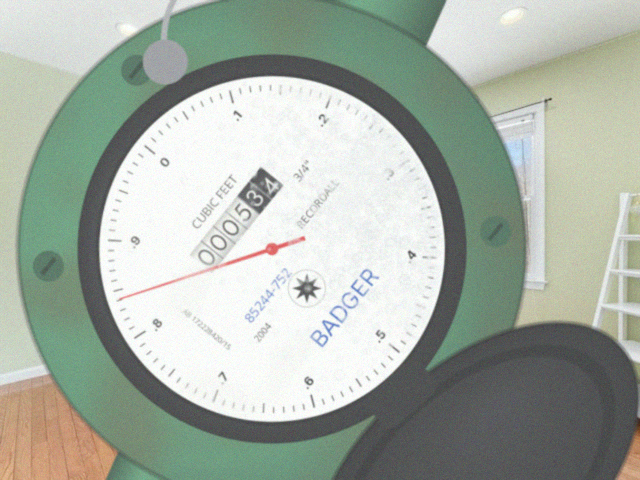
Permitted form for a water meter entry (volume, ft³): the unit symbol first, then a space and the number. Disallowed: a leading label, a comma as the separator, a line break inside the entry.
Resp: ft³ 533.84
